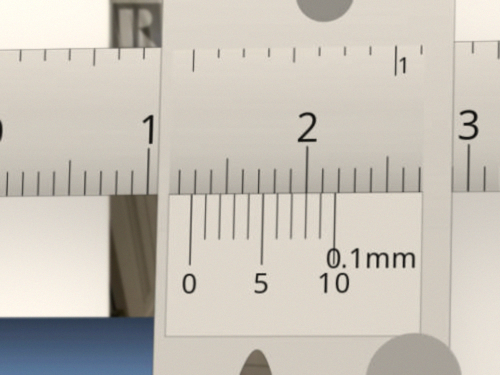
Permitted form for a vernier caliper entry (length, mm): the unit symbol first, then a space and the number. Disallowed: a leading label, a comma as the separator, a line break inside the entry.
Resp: mm 12.8
